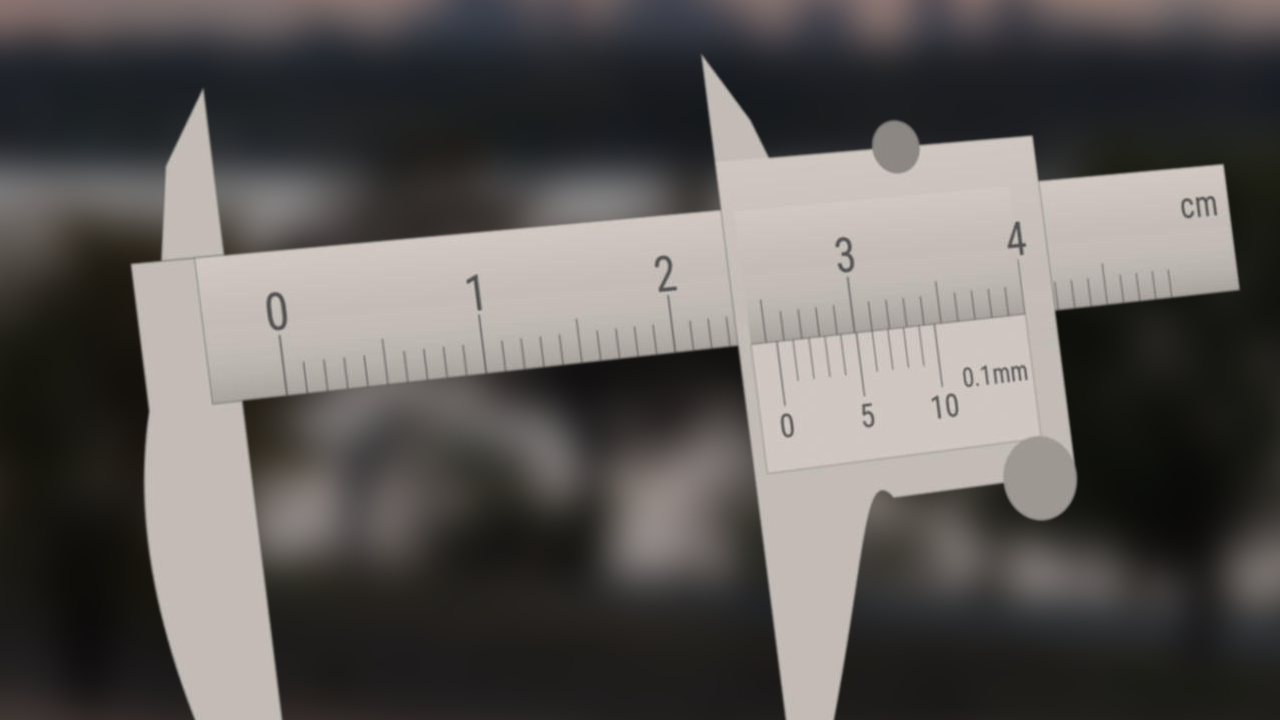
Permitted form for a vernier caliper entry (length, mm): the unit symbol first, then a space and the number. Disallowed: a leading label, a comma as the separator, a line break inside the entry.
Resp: mm 25.6
